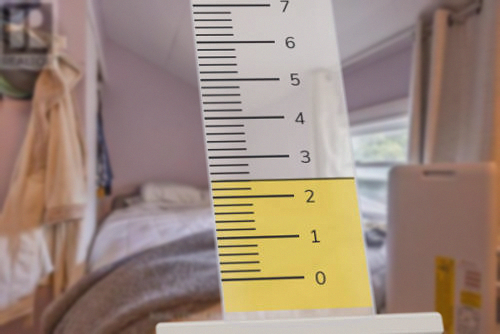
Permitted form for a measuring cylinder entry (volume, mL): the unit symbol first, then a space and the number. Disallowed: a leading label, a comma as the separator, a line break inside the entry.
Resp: mL 2.4
